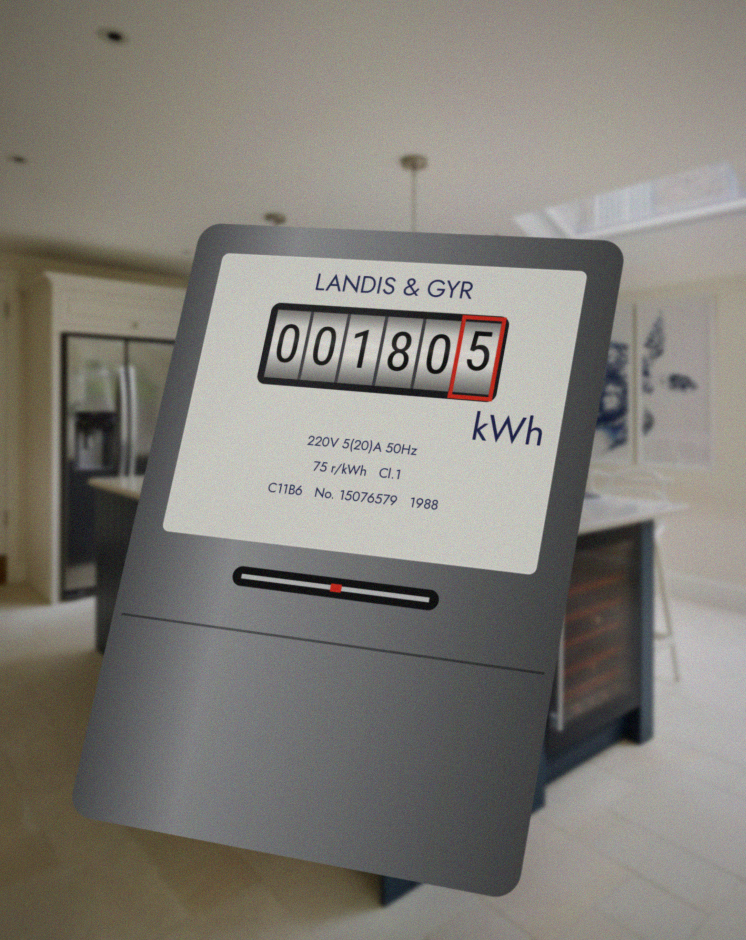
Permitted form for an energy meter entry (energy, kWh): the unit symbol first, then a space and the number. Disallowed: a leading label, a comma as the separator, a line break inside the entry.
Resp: kWh 180.5
